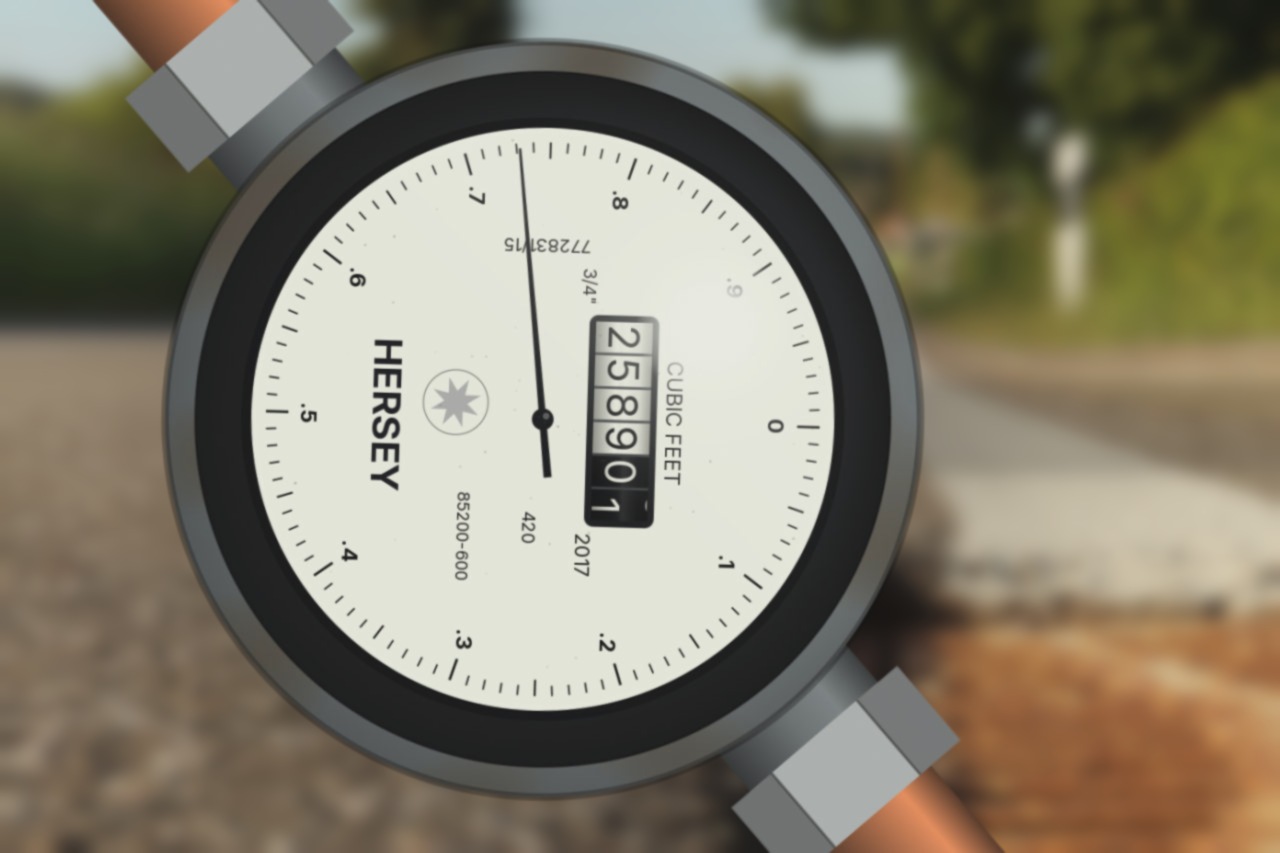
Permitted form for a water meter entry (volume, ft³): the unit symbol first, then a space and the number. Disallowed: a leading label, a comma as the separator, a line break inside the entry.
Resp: ft³ 258900.73
